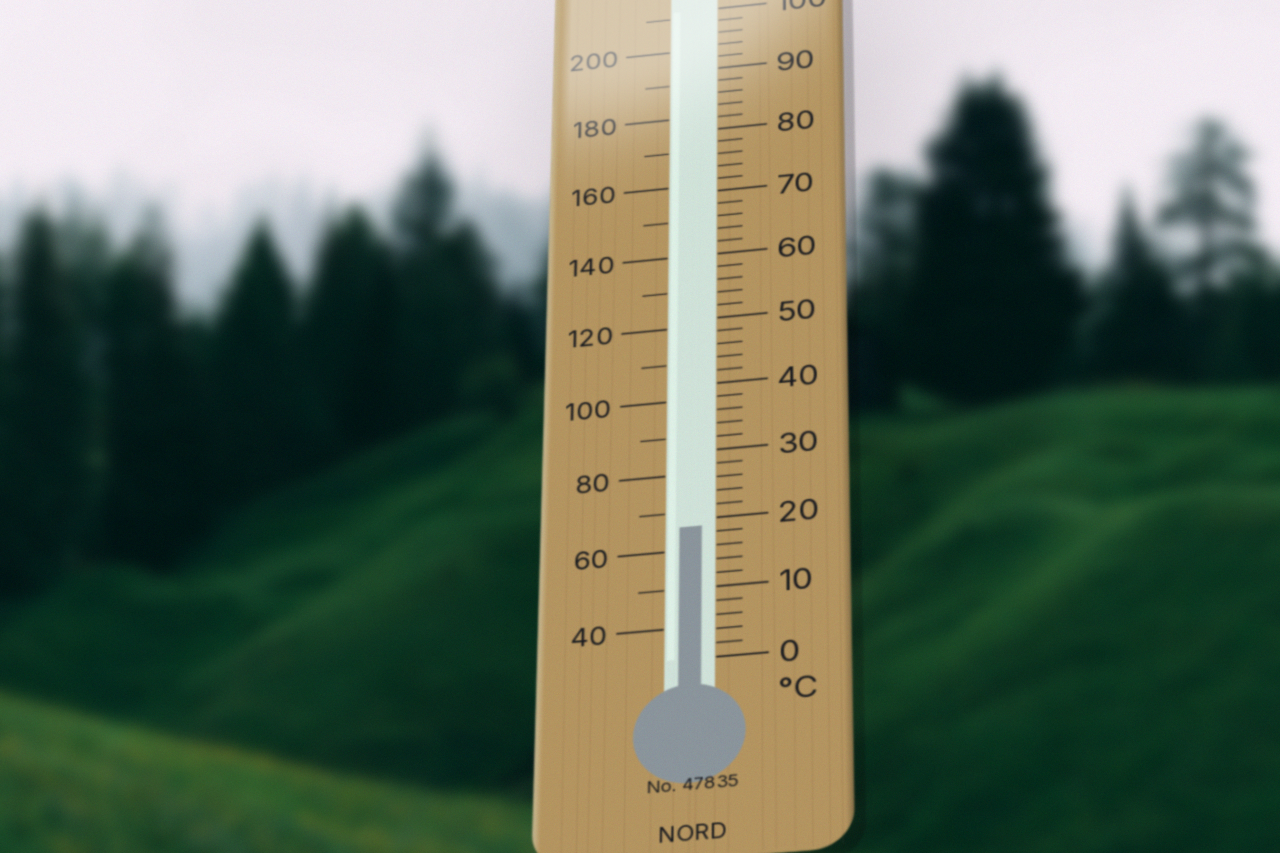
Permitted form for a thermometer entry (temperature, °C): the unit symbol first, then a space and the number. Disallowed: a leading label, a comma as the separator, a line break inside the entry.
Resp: °C 19
